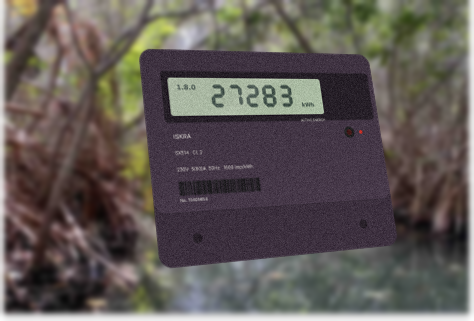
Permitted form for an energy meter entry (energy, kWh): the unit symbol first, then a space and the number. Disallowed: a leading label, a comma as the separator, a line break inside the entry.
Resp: kWh 27283
